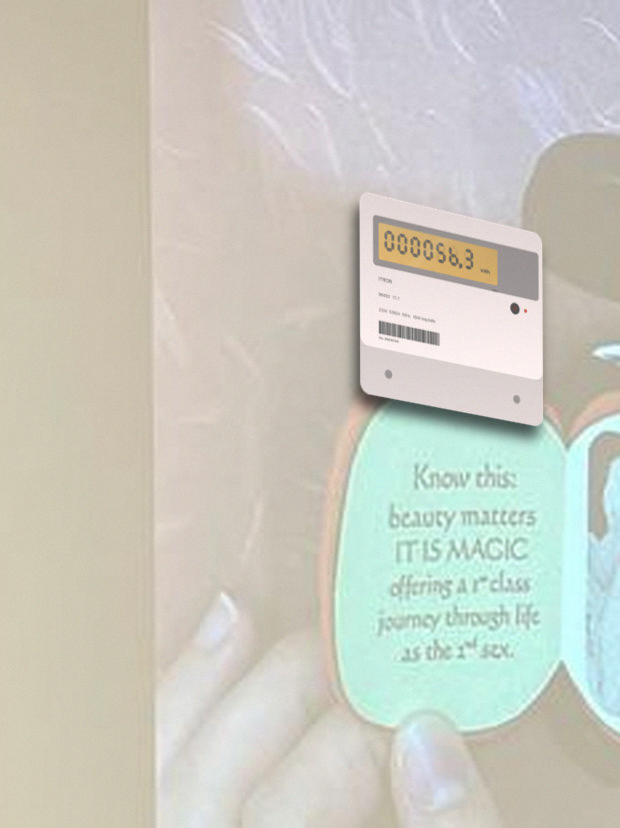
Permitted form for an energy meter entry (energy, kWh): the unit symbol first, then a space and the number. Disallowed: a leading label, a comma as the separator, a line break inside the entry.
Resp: kWh 56.3
